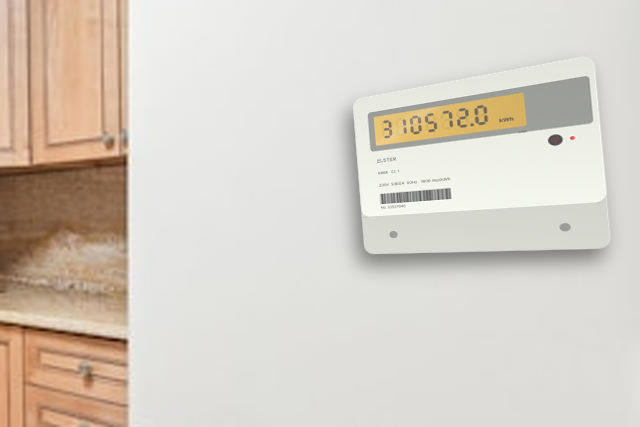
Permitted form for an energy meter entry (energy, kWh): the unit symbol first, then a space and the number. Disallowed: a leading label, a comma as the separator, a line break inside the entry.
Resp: kWh 310572.0
